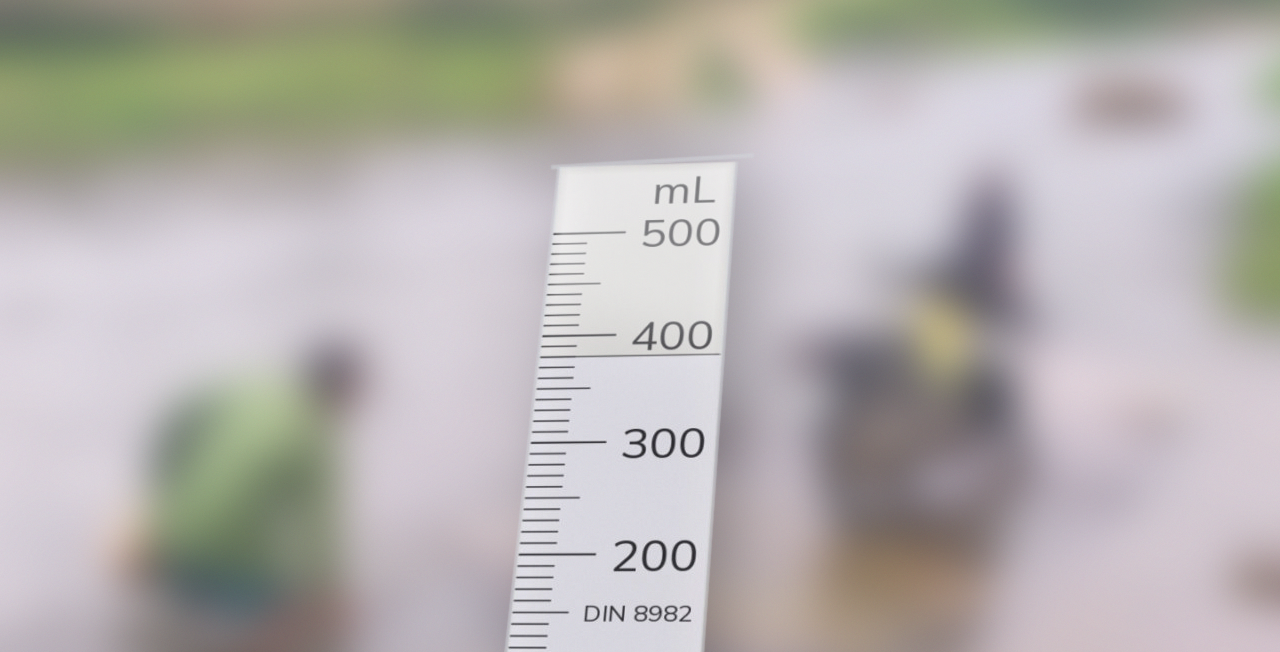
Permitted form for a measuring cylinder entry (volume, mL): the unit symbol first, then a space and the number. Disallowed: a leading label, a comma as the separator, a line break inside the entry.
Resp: mL 380
